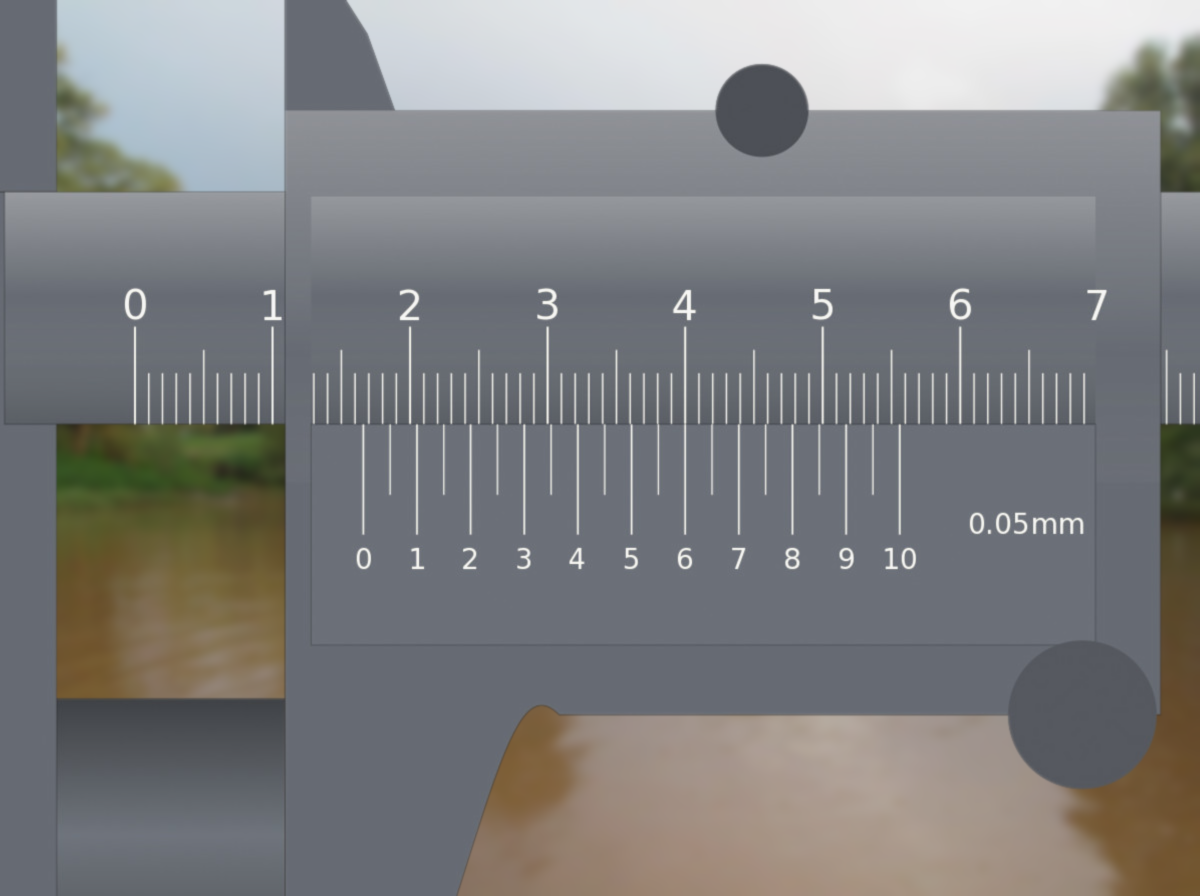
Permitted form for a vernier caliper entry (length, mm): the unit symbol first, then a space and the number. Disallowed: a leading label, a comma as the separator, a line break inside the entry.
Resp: mm 16.6
